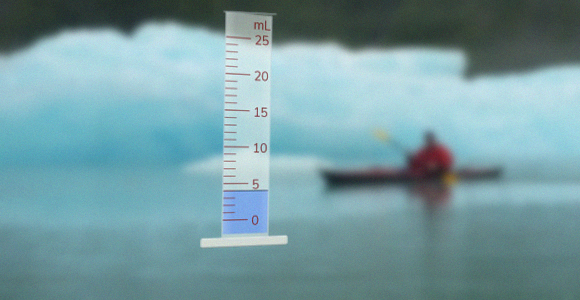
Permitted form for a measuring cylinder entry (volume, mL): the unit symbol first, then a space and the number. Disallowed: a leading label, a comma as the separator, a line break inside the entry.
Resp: mL 4
